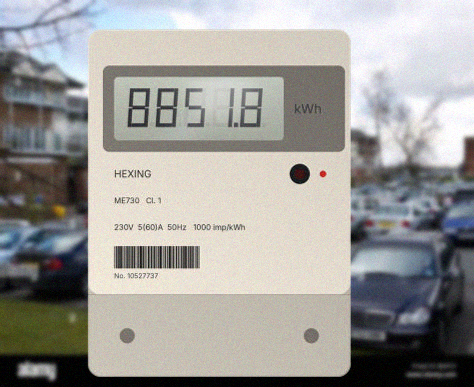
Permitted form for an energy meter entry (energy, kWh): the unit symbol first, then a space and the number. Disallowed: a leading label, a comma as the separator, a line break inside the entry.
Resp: kWh 8851.8
